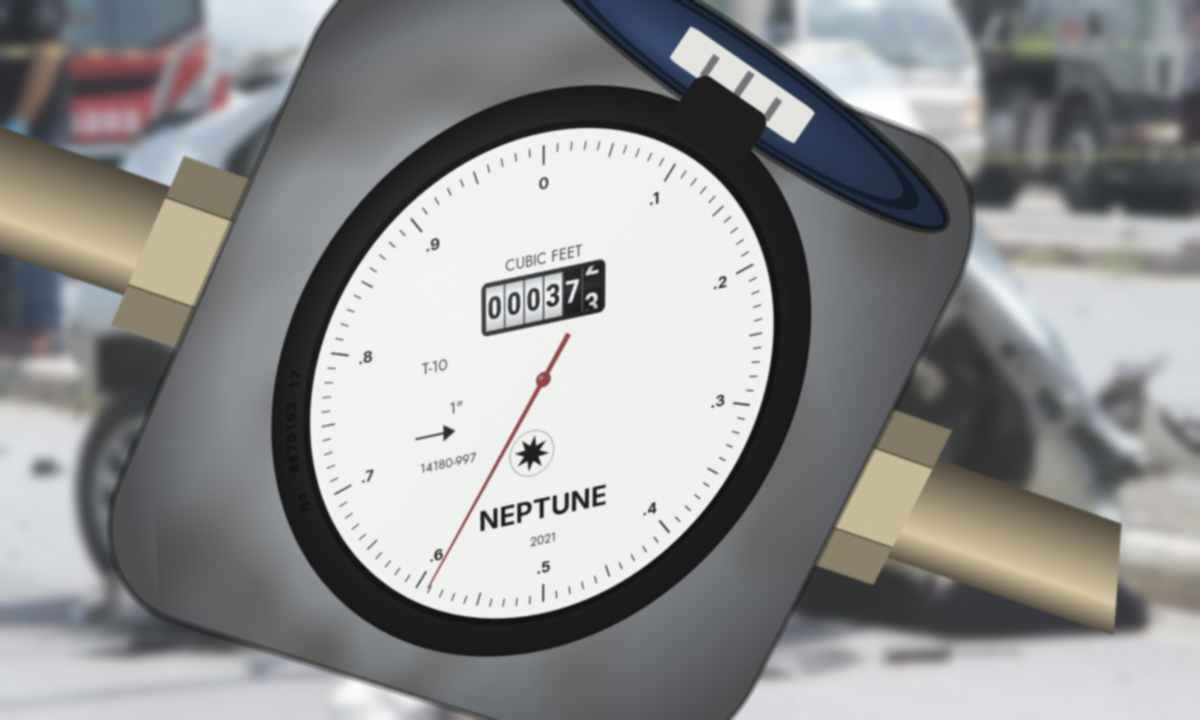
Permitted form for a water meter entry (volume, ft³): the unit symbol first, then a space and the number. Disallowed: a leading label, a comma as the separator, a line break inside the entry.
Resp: ft³ 372.59
